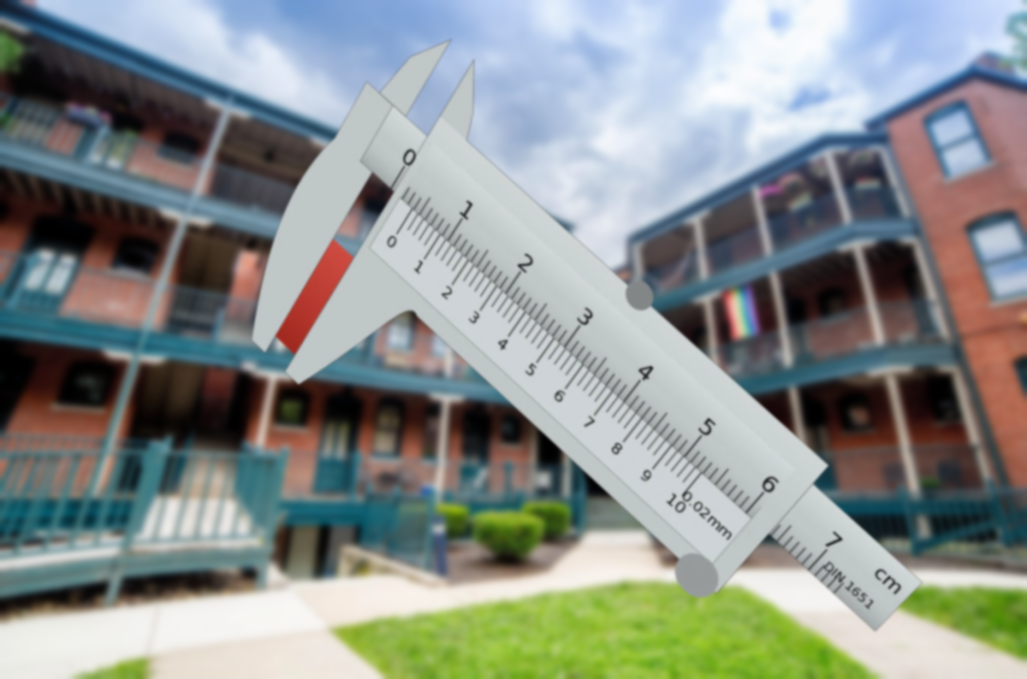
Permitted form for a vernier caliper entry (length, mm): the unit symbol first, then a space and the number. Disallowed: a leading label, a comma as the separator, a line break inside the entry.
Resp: mm 3.8
